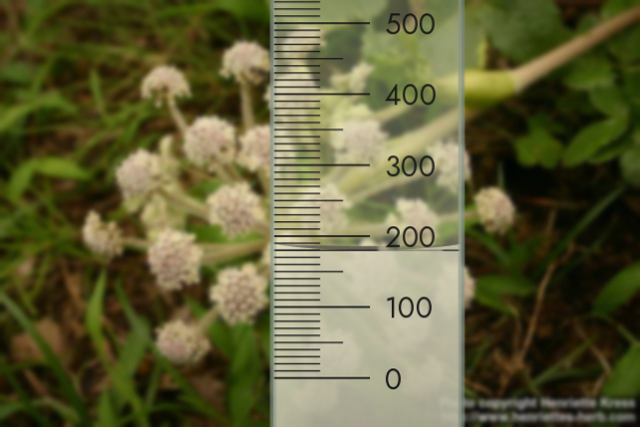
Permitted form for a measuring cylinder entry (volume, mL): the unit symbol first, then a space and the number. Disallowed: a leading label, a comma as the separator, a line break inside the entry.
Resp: mL 180
